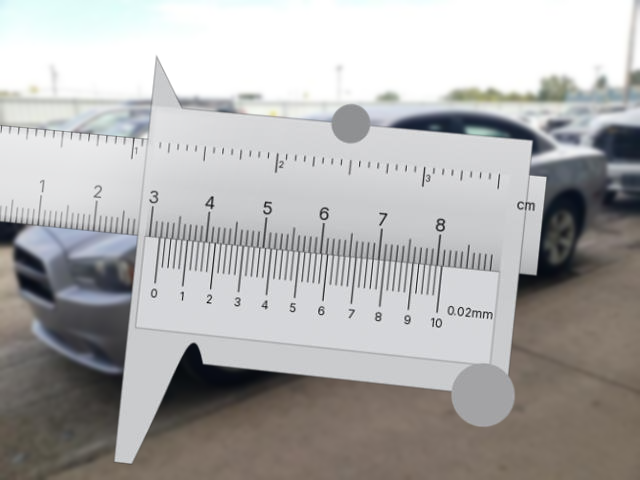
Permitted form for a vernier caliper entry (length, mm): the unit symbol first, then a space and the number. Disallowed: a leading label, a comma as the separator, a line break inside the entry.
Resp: mm 31.8
